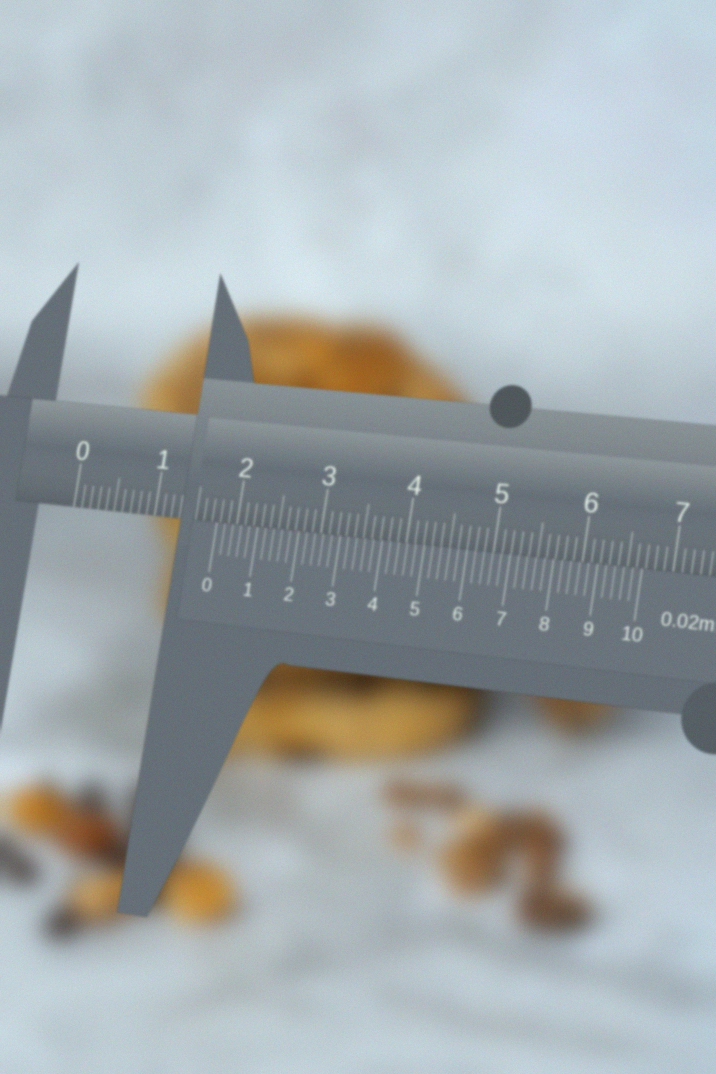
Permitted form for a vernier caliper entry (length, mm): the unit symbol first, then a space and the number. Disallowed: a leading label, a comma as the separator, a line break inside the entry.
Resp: mm 17.6
